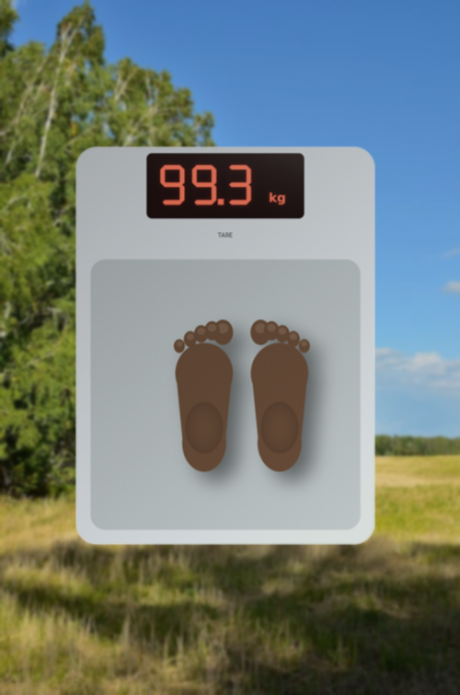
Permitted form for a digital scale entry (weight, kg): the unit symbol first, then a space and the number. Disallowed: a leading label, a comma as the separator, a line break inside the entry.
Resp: kg 99.3
